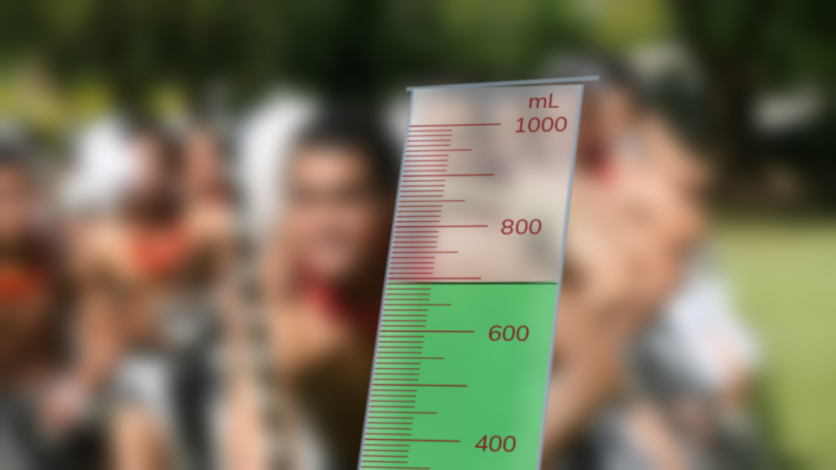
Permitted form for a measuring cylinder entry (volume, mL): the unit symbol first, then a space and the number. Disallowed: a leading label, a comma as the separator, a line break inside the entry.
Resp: mL 690
